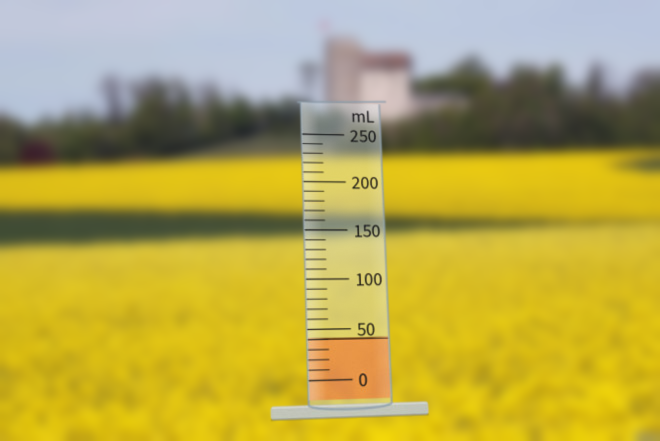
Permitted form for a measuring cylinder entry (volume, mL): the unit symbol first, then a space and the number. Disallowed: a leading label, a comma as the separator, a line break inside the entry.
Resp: mL 40
